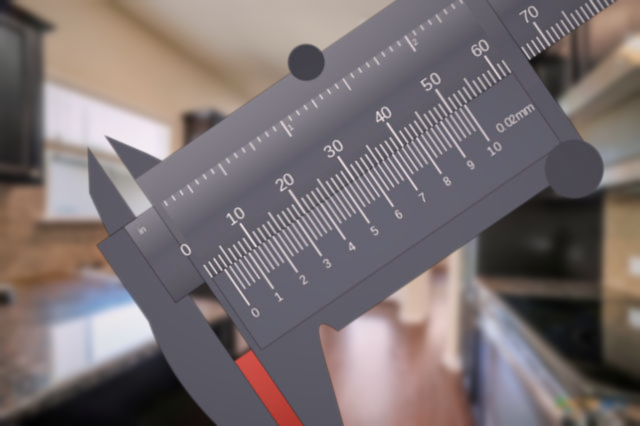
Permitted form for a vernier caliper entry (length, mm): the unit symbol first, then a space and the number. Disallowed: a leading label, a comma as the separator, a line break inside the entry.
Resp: mm 3.5
